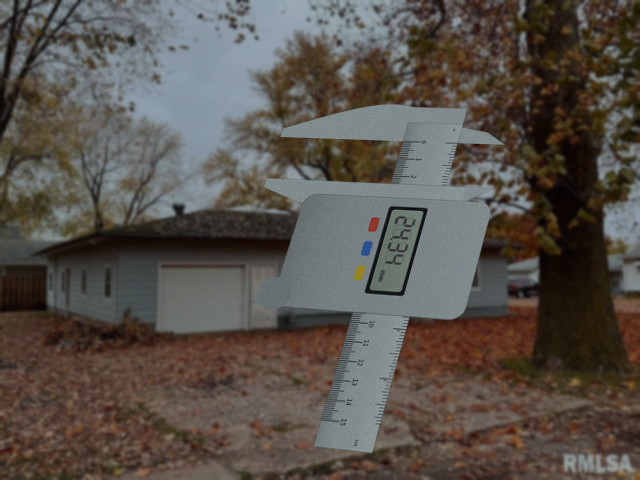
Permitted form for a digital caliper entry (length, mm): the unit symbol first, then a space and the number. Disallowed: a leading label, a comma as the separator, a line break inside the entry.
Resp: mm 24.34
